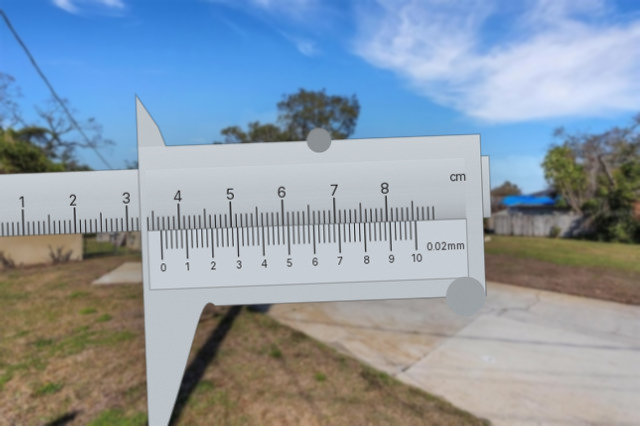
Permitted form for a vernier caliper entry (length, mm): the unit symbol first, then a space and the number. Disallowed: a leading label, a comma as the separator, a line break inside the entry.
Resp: mm 36.5
